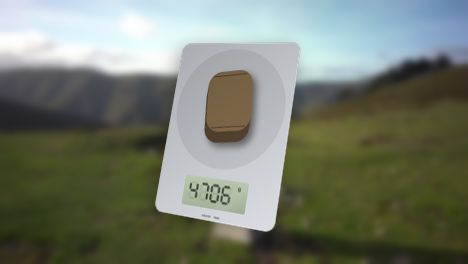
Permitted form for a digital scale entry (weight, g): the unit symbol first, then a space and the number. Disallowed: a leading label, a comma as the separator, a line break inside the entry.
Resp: g 4706
